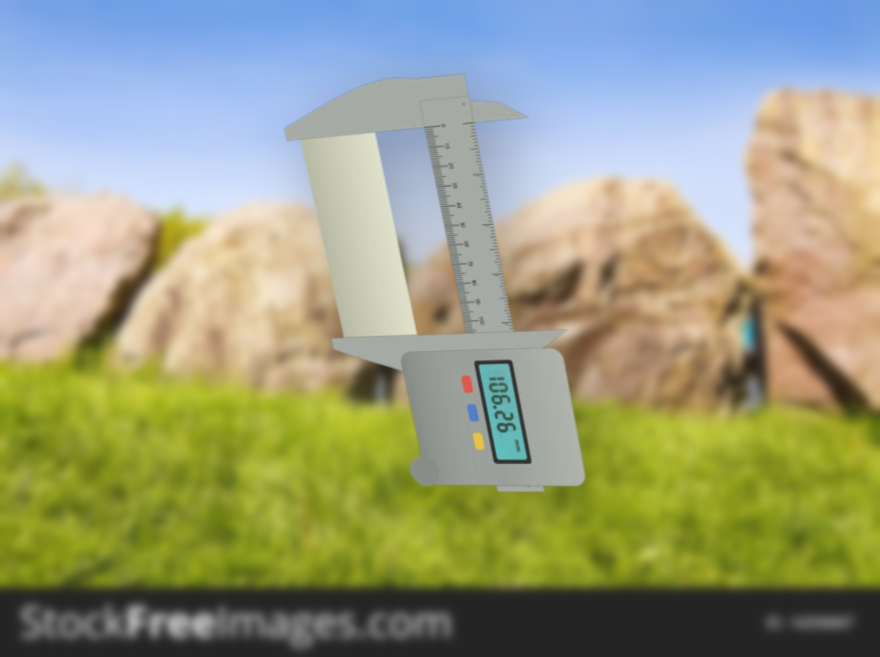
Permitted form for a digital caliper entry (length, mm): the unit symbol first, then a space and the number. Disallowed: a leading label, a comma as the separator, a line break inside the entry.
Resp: mm 106.26
